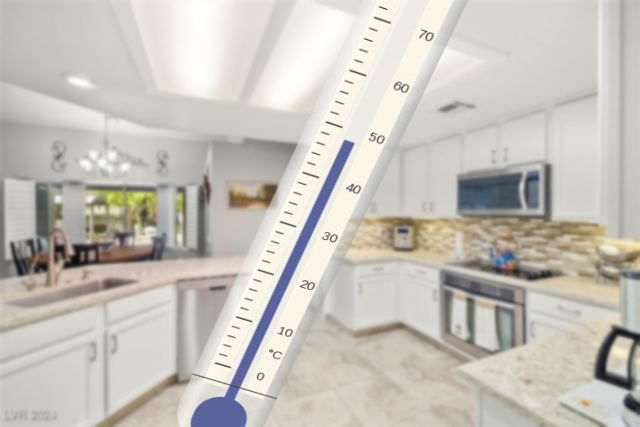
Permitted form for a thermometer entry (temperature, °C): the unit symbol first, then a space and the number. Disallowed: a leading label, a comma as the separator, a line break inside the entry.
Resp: °C 48
